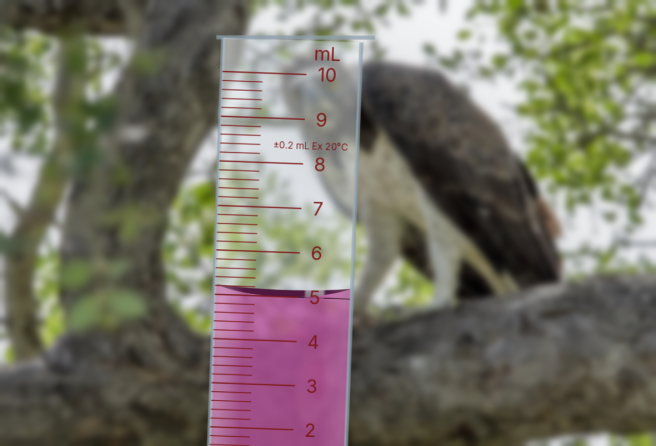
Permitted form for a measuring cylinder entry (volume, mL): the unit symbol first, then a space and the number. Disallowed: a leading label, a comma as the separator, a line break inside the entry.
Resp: mL 5
